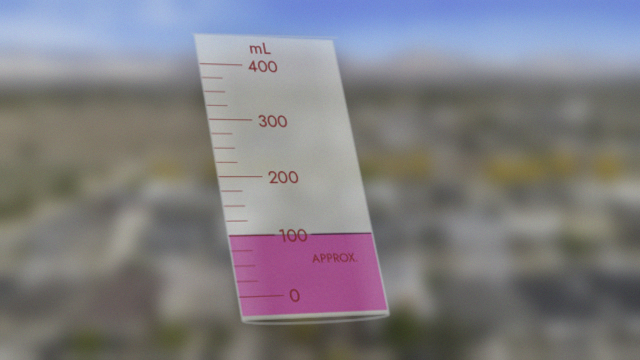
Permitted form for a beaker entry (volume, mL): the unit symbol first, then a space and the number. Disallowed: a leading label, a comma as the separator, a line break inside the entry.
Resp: mL 100
